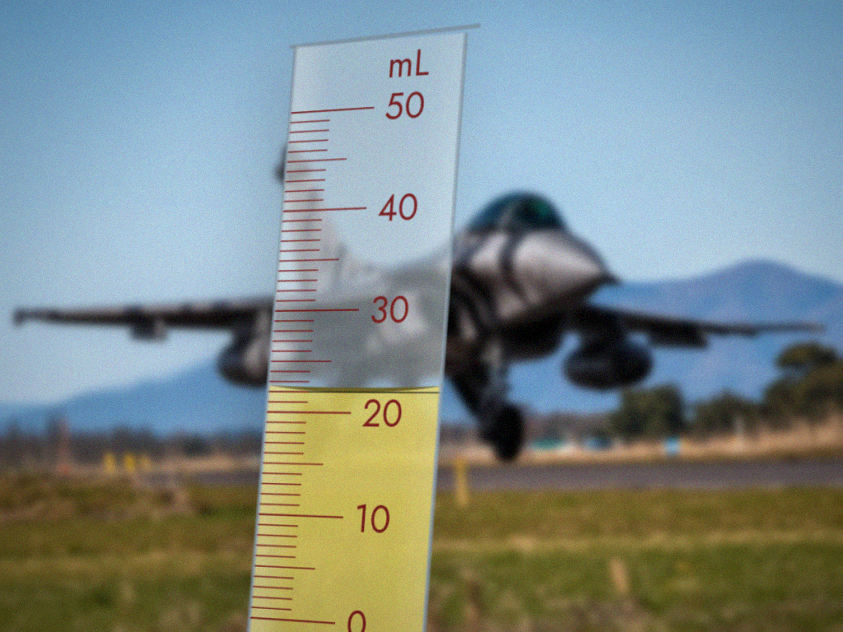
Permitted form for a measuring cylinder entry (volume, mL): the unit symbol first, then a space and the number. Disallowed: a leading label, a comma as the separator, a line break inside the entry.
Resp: mL 22
